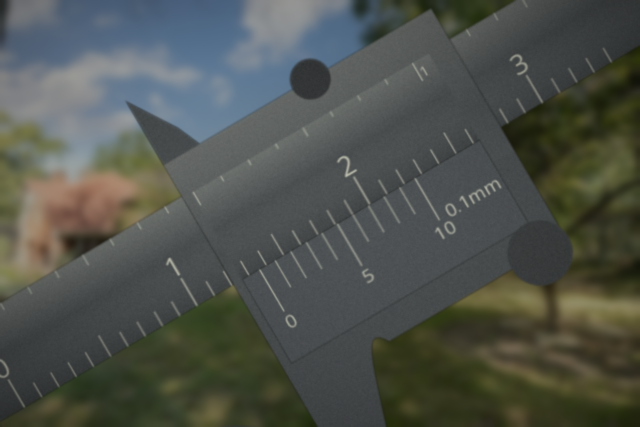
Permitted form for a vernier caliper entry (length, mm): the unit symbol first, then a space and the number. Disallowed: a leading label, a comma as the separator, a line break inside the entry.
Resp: mm 13.6
